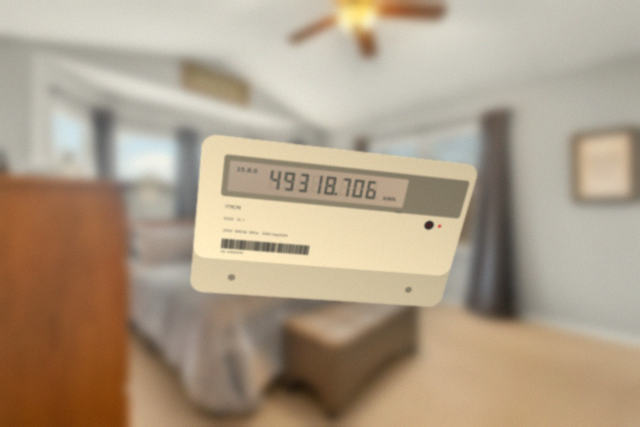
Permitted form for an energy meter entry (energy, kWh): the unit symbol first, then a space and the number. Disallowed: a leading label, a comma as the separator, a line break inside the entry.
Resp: kWh 49318.706
